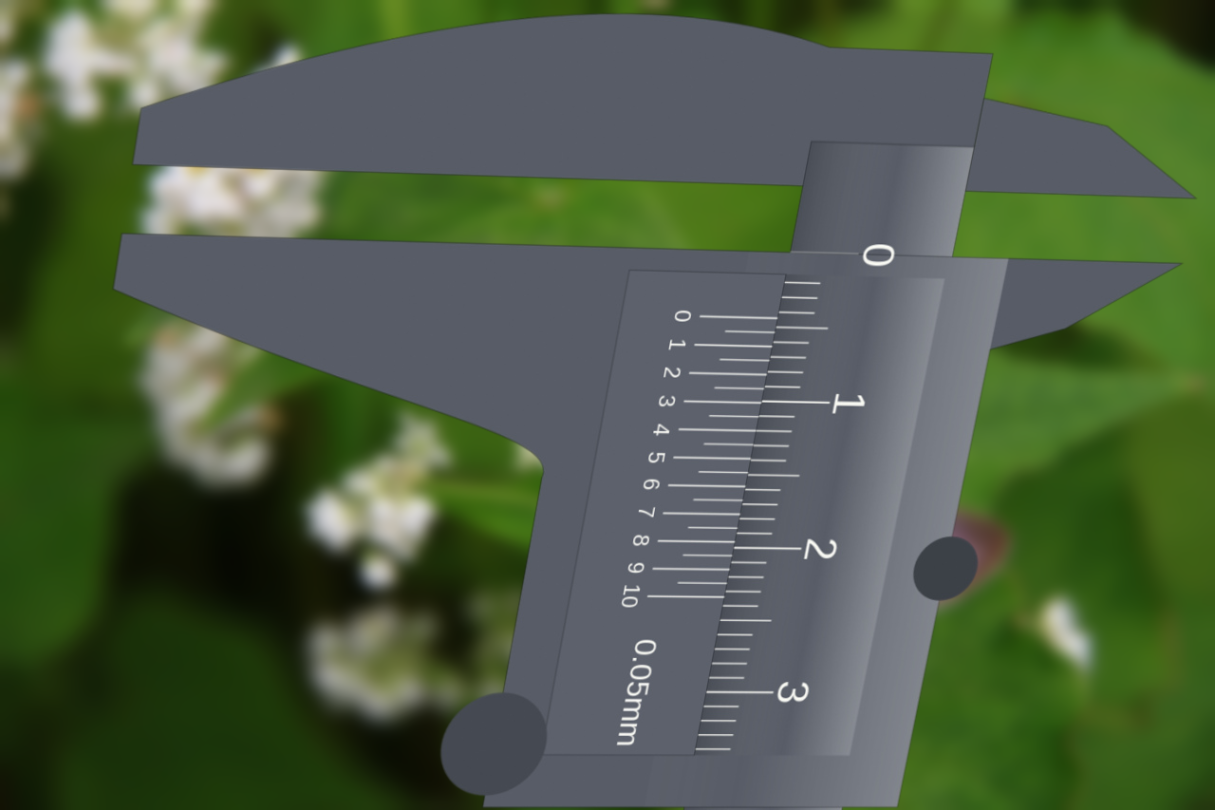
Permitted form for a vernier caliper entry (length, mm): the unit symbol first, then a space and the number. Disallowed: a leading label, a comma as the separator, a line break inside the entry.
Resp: mm 4.4
